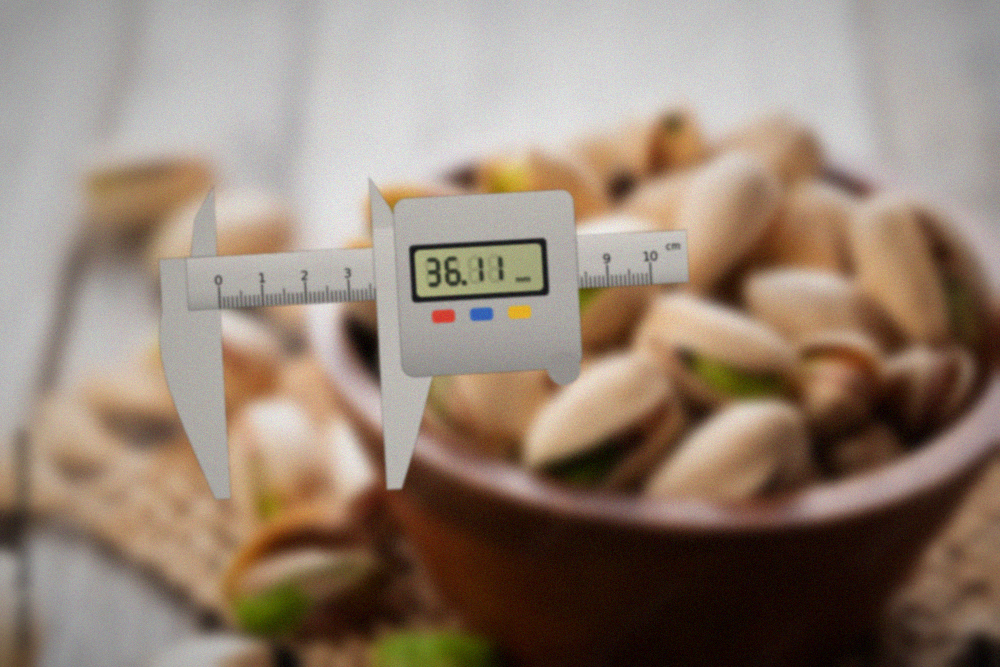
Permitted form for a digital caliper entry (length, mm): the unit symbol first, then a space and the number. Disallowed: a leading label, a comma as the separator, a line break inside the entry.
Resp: mm 36.11
